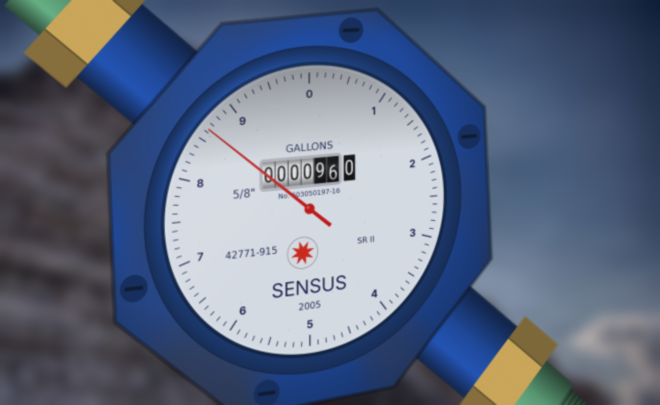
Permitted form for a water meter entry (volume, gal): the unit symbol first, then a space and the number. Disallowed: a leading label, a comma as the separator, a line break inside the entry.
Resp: gal 958.6
